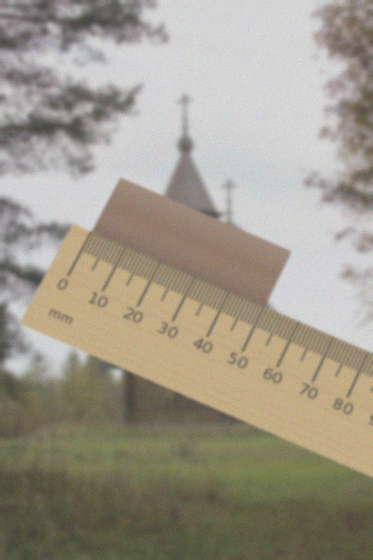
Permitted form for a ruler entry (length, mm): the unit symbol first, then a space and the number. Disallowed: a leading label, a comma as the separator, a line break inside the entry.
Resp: mm 50
